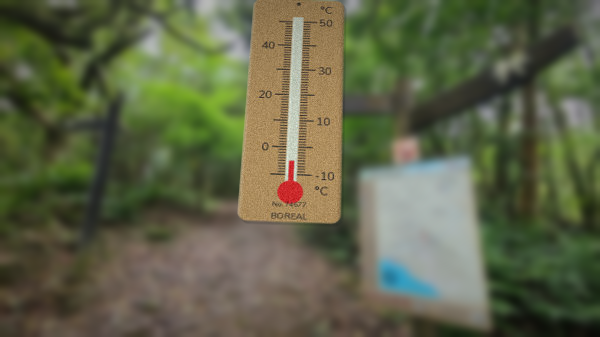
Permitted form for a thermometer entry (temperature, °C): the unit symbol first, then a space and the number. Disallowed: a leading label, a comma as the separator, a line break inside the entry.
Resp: °C -5
